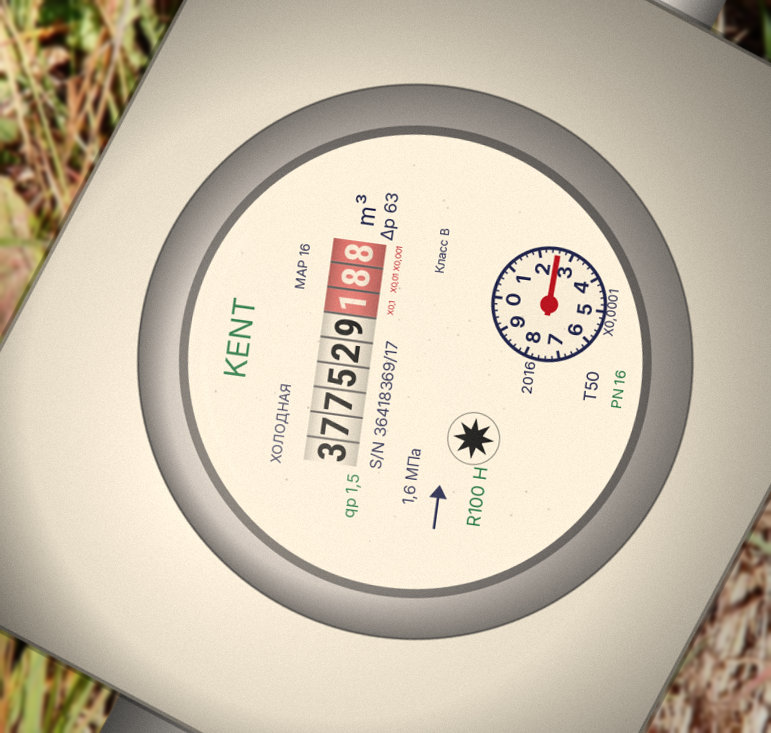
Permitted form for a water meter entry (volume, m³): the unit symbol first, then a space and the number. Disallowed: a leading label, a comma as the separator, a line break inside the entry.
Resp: m³ 377529.1882
